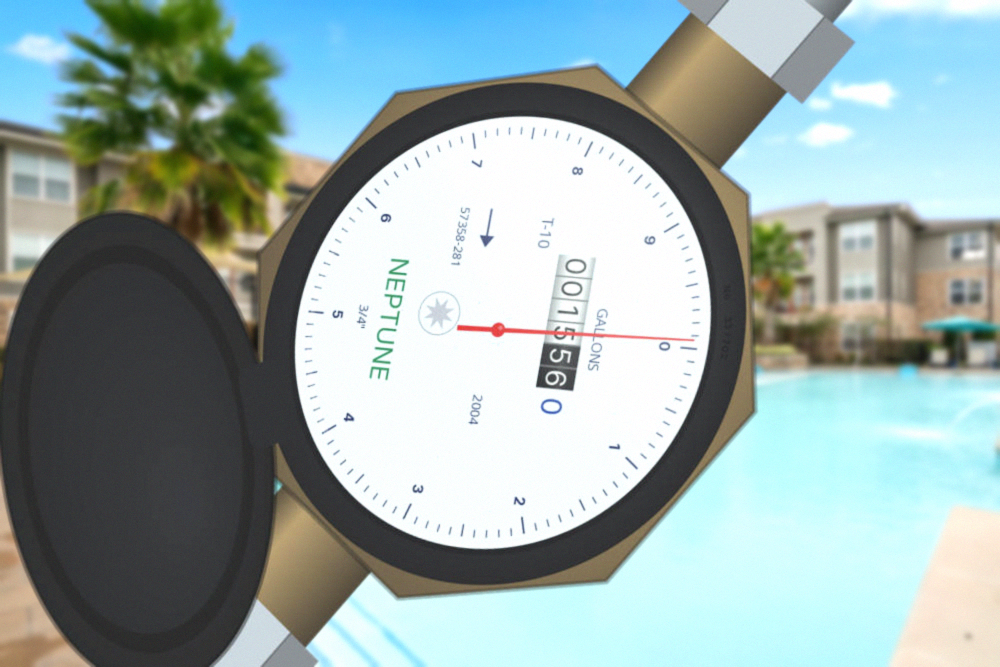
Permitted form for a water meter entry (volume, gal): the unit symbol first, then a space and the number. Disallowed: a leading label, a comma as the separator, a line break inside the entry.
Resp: gal 15559.9
